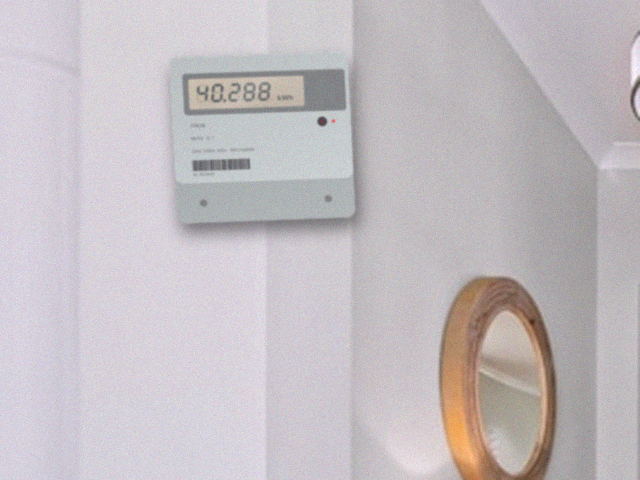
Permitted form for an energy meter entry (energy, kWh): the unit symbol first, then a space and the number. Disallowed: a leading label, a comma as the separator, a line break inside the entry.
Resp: kWh 40.288
